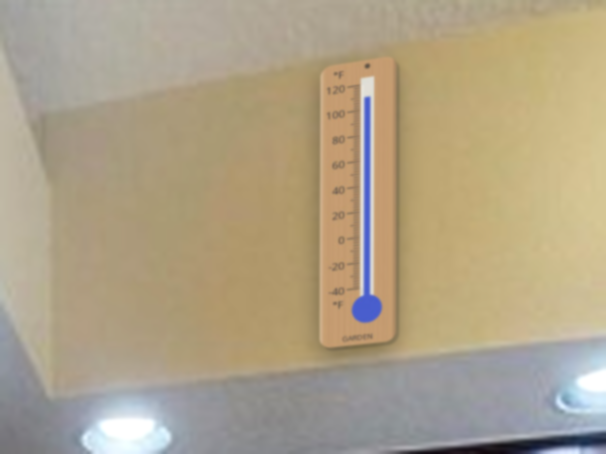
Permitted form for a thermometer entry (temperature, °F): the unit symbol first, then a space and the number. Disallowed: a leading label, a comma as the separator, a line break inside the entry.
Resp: °F 110
